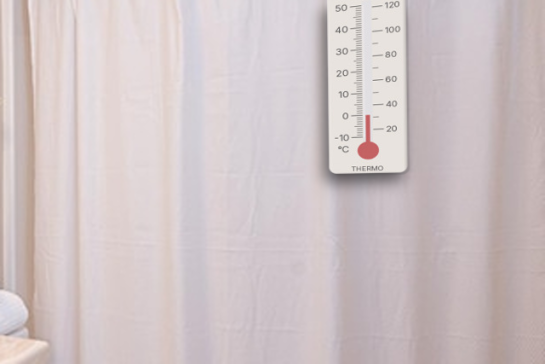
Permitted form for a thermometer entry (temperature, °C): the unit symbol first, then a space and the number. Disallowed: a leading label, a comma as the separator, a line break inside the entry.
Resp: °C 0
